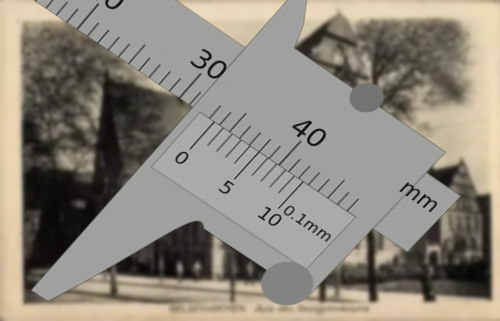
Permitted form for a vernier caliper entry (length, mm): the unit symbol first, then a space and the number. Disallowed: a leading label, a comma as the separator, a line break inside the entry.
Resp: mm 33.5
